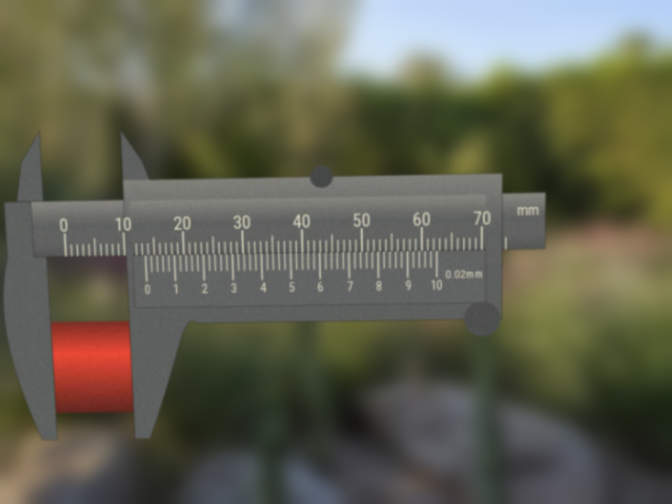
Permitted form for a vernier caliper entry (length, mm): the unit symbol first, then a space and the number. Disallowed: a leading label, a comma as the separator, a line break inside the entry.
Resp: mm 13.5
